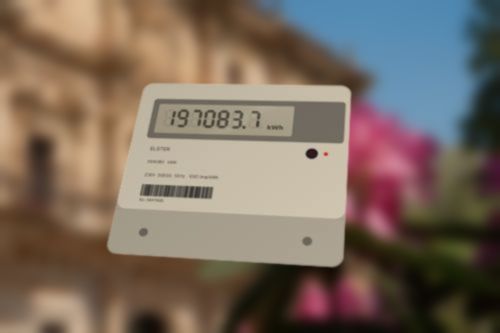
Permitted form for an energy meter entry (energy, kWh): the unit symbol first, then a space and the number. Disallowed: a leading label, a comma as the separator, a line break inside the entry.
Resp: kWh 197083.7
